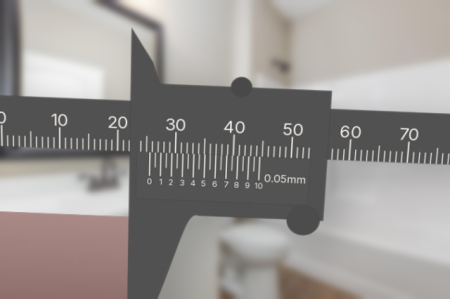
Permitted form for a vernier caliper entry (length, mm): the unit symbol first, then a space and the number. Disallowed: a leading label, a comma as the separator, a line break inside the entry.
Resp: mm 25.6
